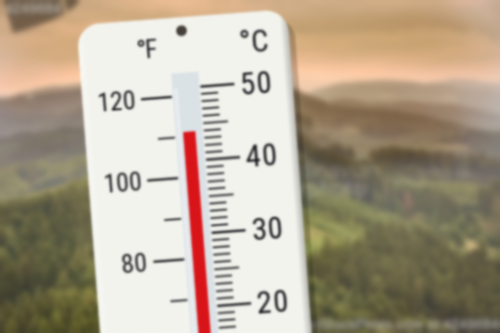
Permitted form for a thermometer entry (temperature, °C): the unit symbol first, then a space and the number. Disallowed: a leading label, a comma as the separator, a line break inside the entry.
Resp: °C 44
